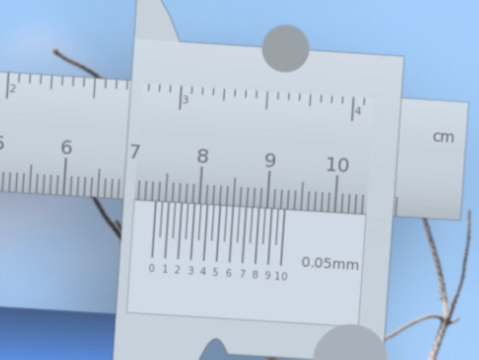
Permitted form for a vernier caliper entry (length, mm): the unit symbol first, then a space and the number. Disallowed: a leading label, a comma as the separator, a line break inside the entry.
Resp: mm 73.6
